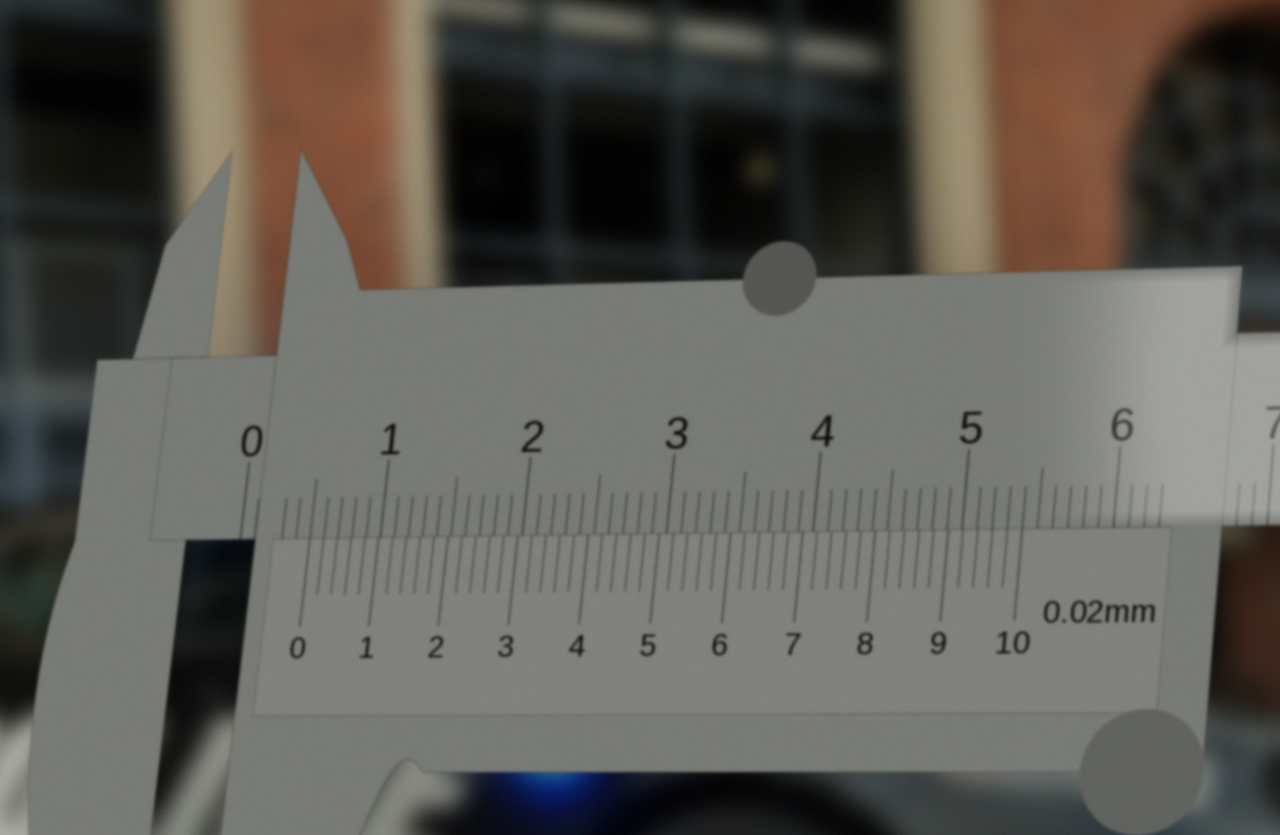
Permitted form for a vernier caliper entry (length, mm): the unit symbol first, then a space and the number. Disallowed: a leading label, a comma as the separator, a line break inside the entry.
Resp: mm 5.0
